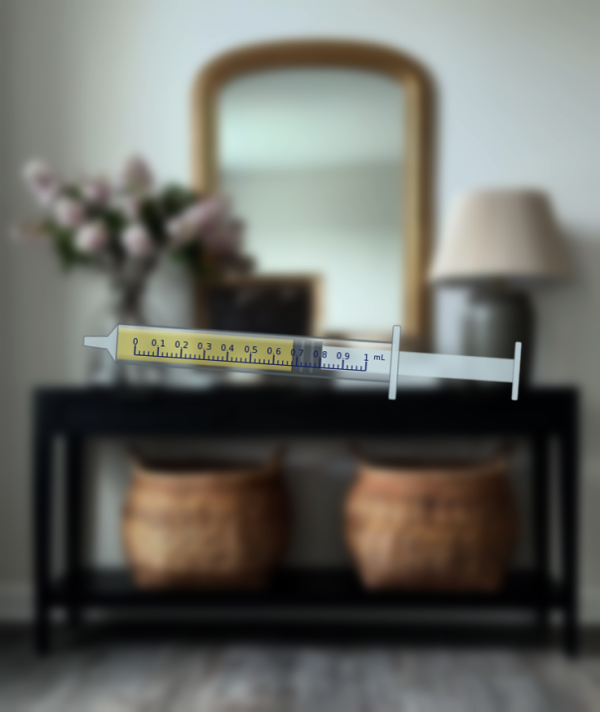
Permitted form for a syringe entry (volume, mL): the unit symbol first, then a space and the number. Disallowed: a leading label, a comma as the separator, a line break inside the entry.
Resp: mL 0.68
